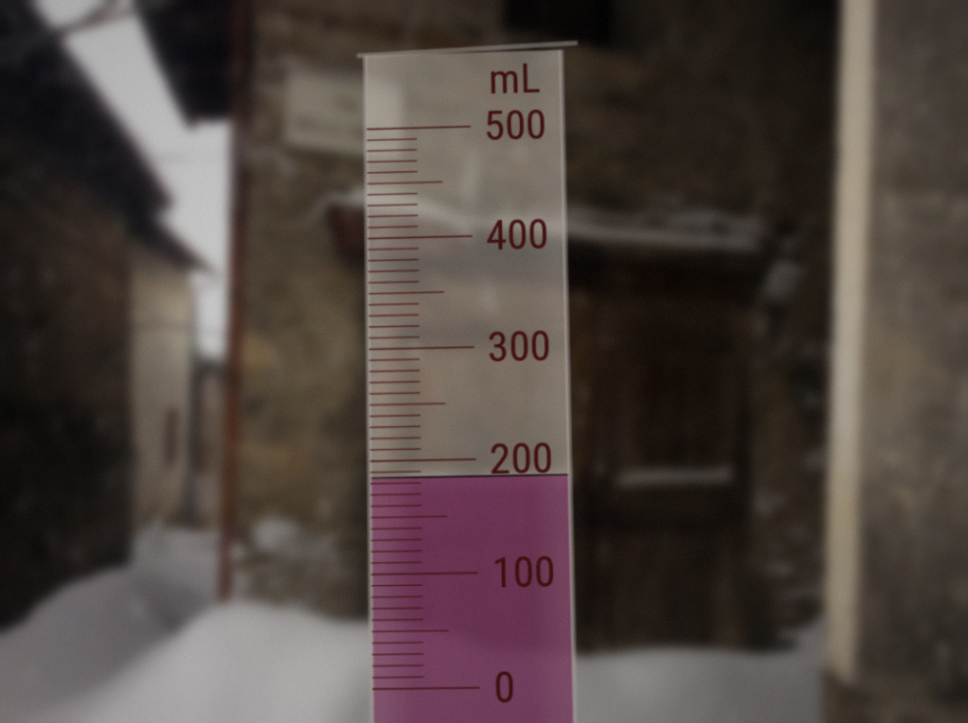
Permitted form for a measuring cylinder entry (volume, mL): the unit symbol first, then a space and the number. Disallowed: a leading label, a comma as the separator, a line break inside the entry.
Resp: mL 185
